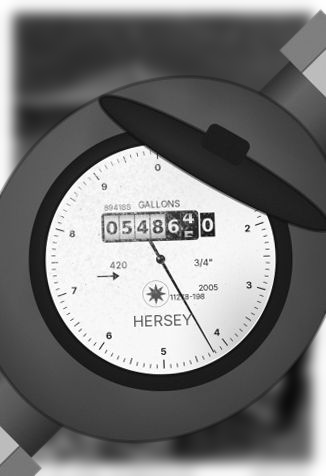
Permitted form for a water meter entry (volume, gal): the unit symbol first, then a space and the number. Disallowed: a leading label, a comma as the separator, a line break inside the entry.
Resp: gal 548644.2
